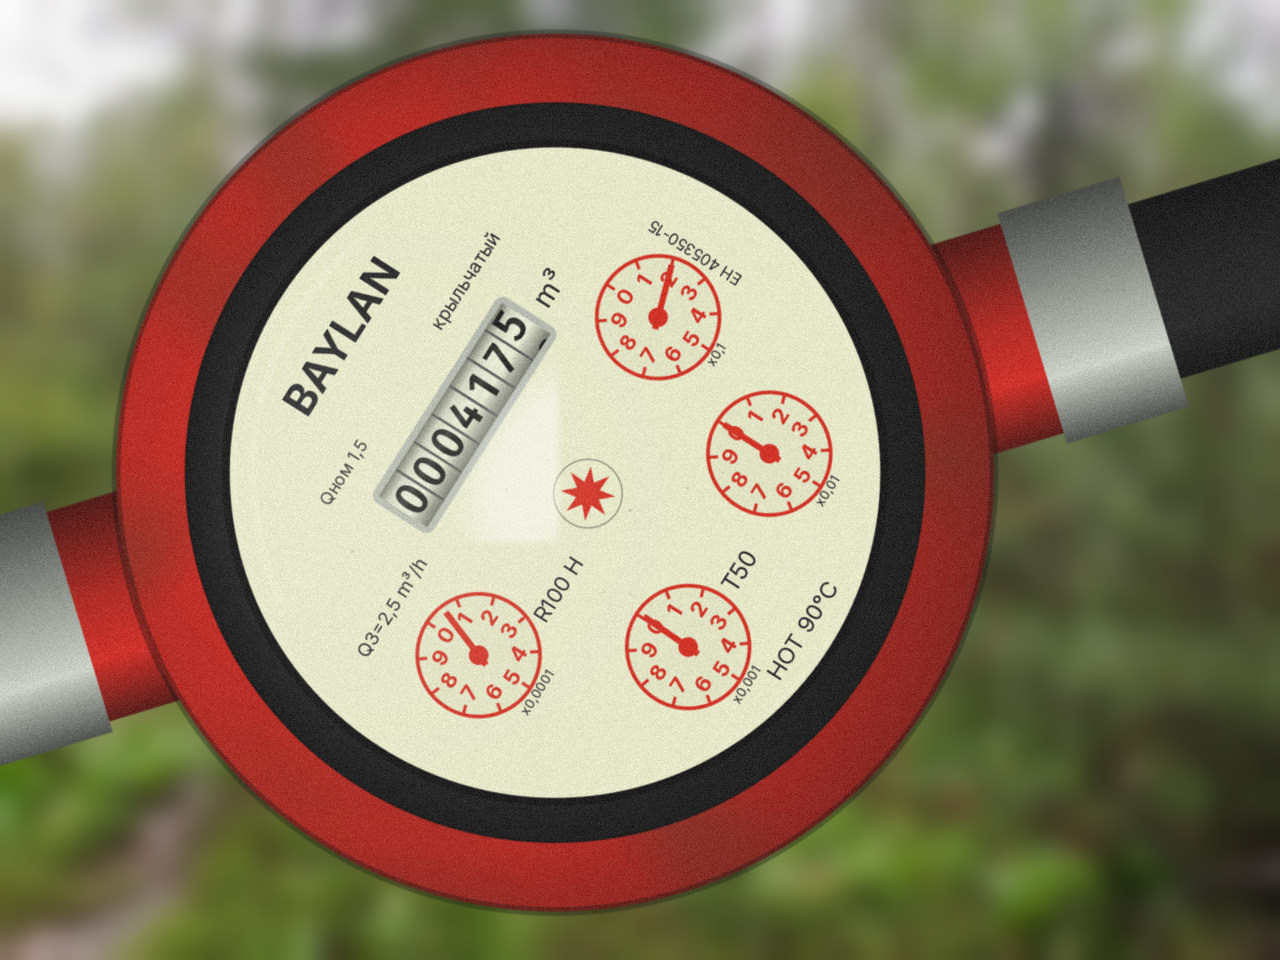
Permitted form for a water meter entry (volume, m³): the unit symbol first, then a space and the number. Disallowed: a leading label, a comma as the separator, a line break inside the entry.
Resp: m³ 4175.2000
